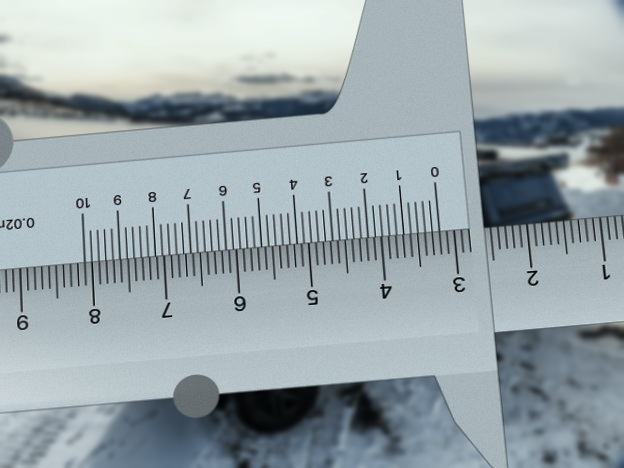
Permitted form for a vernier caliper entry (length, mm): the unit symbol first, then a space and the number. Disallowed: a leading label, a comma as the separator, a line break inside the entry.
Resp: mm 32.0
